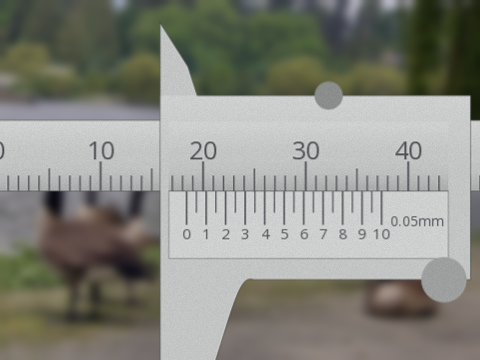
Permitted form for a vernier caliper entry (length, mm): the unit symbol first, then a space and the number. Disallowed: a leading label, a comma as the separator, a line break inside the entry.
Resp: mm 18.4
